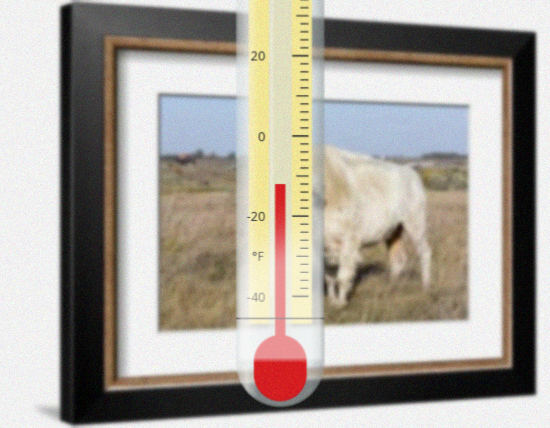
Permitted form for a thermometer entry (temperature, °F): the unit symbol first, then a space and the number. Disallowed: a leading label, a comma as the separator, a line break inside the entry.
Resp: °F -12
